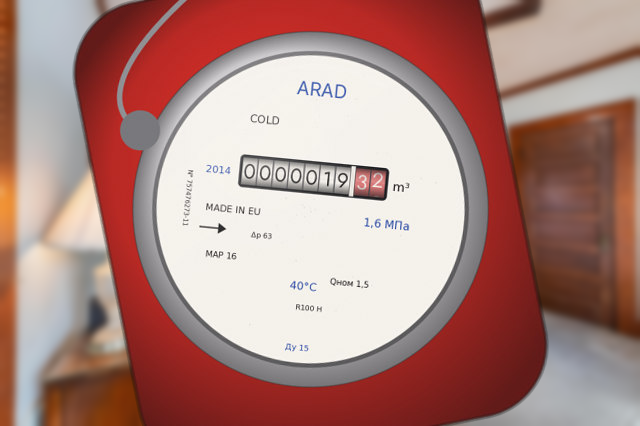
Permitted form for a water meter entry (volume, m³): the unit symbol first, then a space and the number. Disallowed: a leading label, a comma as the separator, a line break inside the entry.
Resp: m³ 19.32
